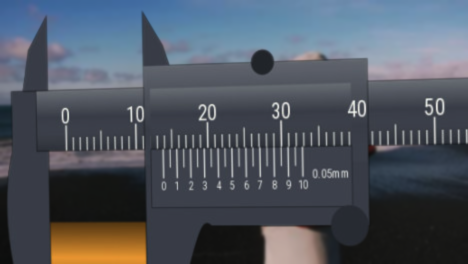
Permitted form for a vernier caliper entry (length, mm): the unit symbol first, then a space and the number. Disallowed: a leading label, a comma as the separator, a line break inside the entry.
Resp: mm 13.8
